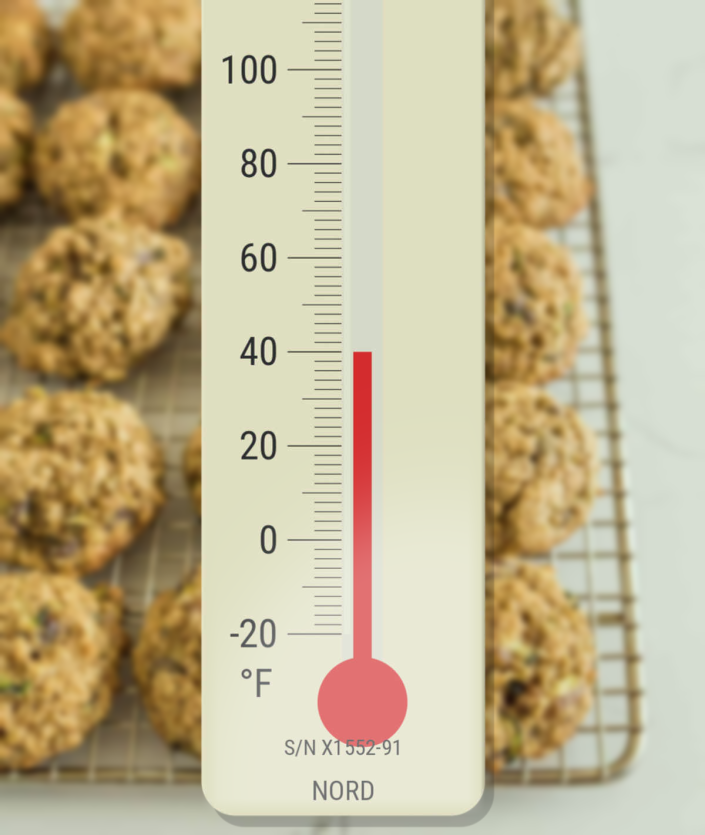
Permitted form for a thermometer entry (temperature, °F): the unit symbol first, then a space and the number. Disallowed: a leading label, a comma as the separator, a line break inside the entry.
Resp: °F 40
